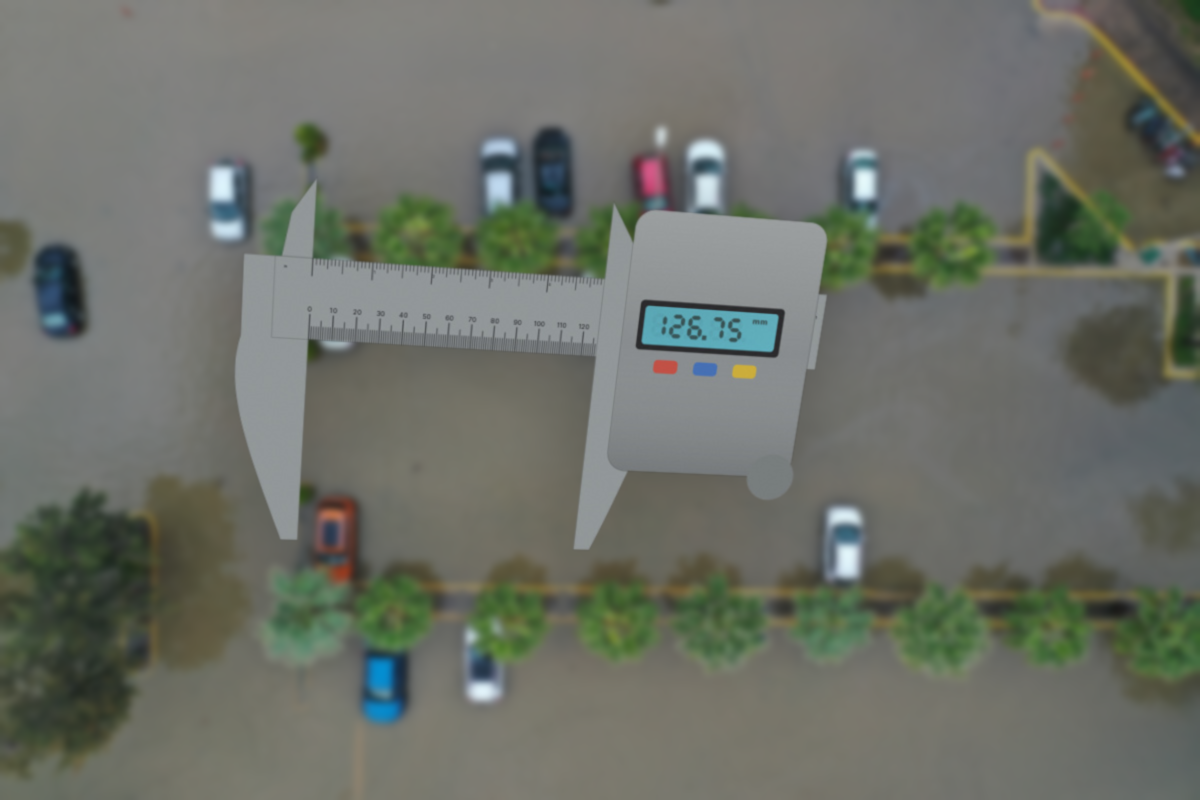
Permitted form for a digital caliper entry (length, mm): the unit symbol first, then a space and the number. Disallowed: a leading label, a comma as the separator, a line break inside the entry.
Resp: mm 126.75
